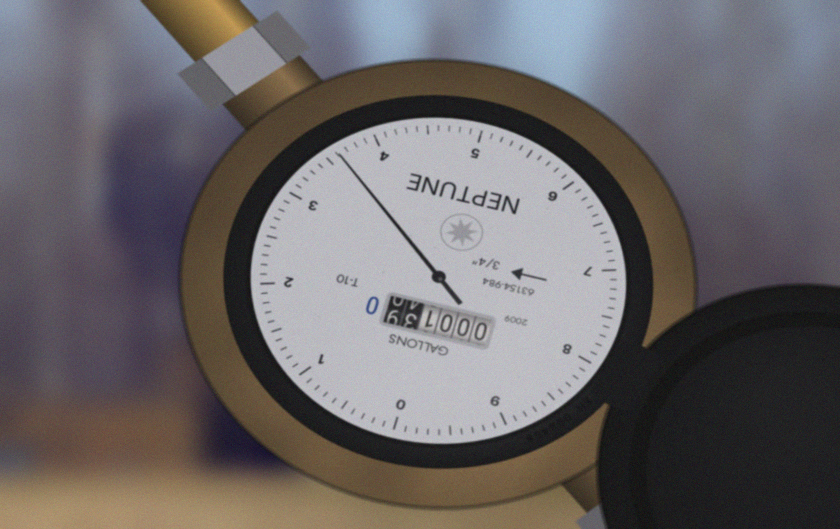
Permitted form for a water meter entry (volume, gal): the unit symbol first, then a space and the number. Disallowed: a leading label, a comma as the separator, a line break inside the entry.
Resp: gal 1393.6
